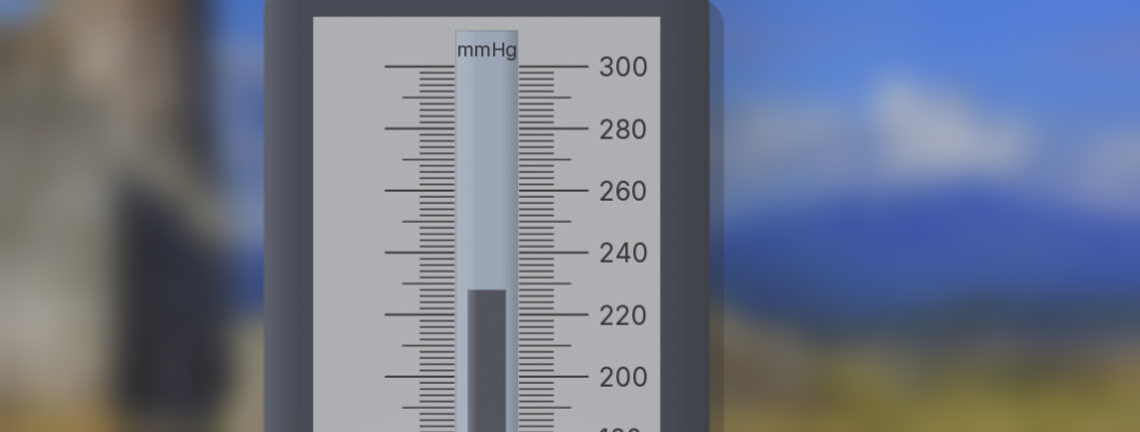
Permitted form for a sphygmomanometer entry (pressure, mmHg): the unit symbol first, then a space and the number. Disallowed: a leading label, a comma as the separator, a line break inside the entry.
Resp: mmHg 228
